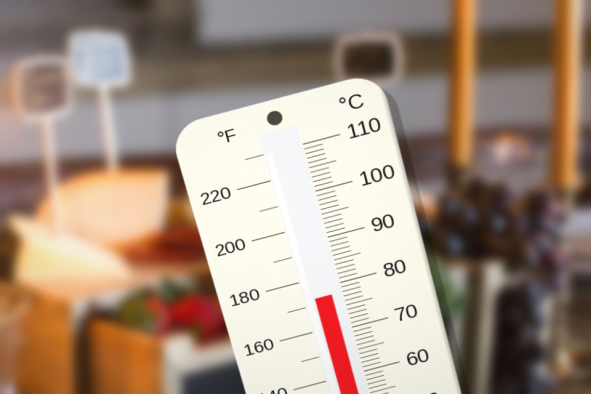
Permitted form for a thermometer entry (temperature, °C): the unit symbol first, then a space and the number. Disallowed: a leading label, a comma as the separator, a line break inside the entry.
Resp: °C 78
